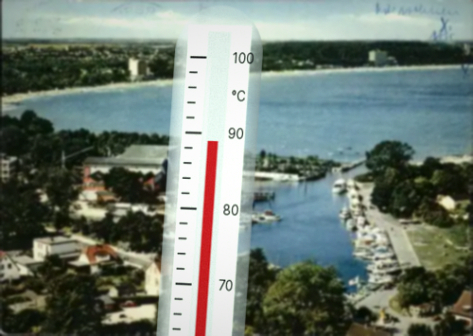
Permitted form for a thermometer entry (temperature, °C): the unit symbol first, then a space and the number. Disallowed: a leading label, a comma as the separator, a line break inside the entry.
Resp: °C 89
